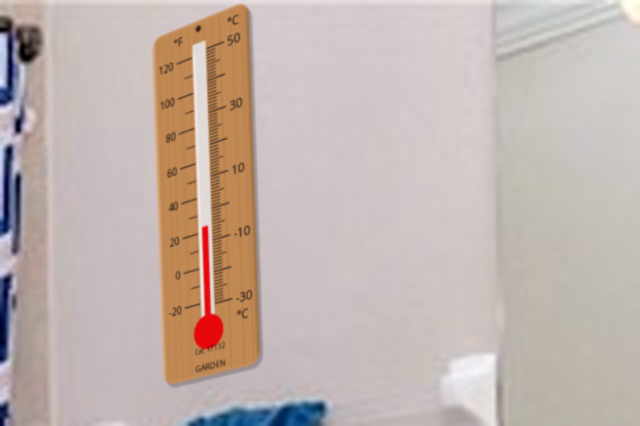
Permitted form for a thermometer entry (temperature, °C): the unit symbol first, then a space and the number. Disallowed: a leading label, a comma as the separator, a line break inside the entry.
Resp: °C -5
